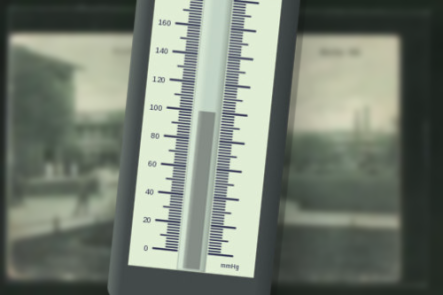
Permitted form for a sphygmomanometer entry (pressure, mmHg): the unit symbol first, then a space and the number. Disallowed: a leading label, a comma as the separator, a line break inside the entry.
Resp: mmHg 100
